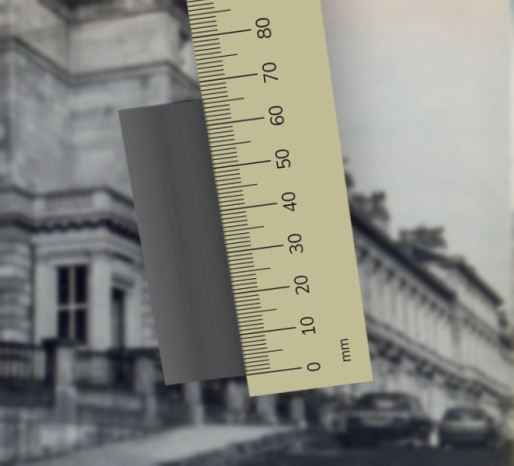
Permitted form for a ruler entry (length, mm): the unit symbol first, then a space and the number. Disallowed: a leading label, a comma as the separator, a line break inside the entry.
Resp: mm 66
